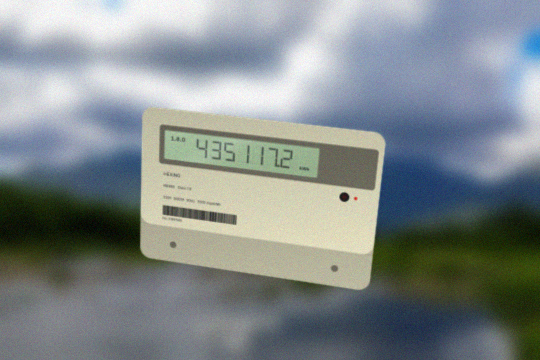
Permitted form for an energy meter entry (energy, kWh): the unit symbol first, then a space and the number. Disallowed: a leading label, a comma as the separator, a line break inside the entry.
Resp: kWh 435117.2
